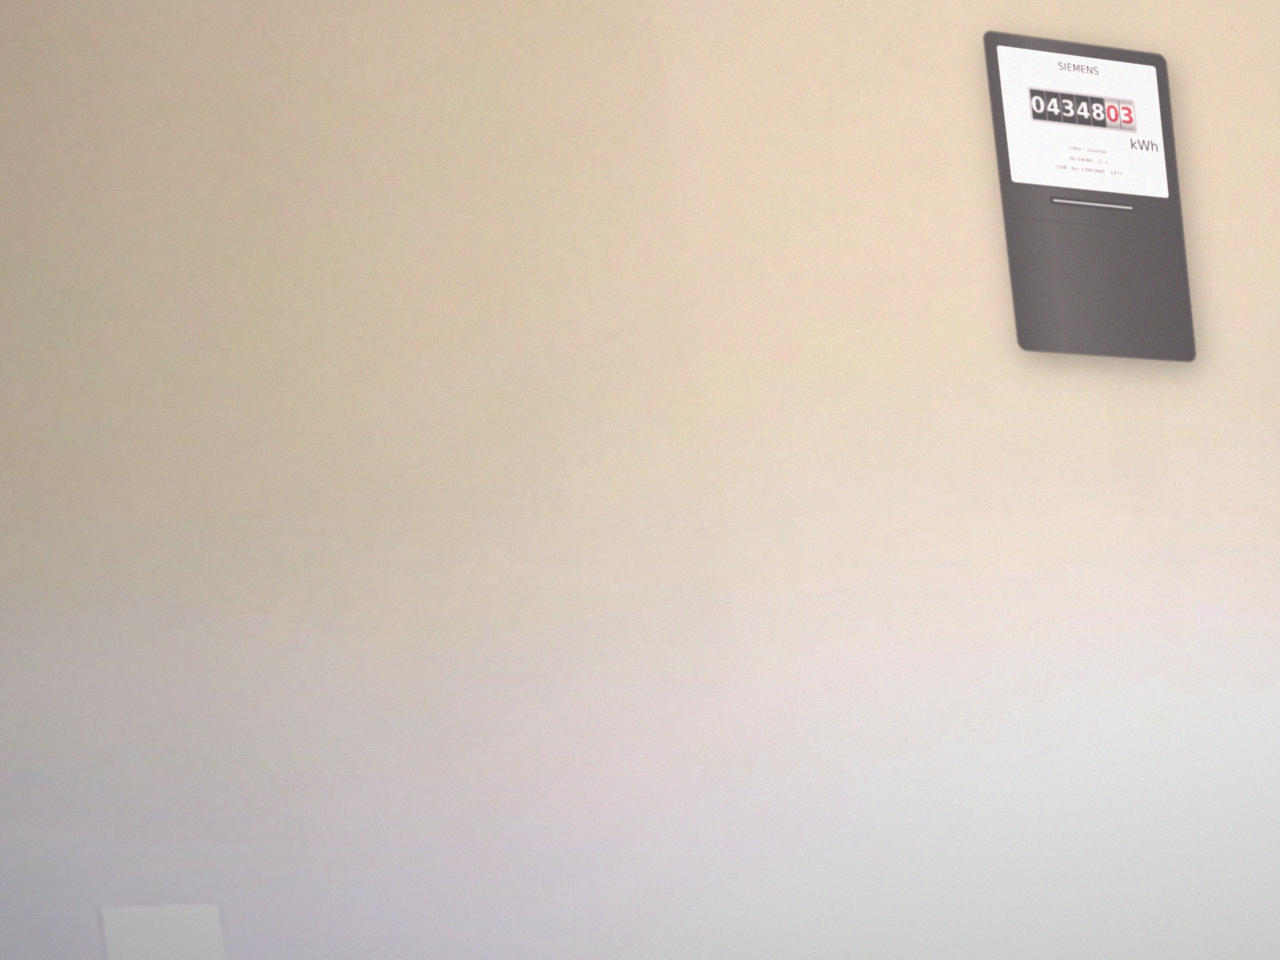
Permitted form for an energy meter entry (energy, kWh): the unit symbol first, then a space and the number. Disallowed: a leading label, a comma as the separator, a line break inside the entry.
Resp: kWh 4348.03
